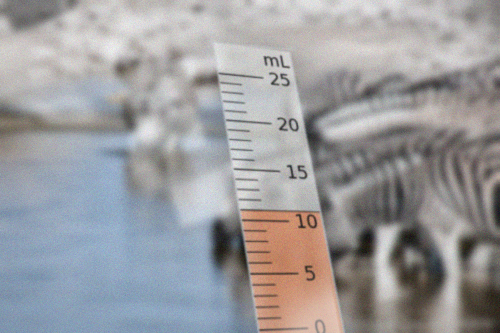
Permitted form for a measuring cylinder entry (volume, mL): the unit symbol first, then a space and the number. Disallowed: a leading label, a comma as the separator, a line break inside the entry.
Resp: mL 11
